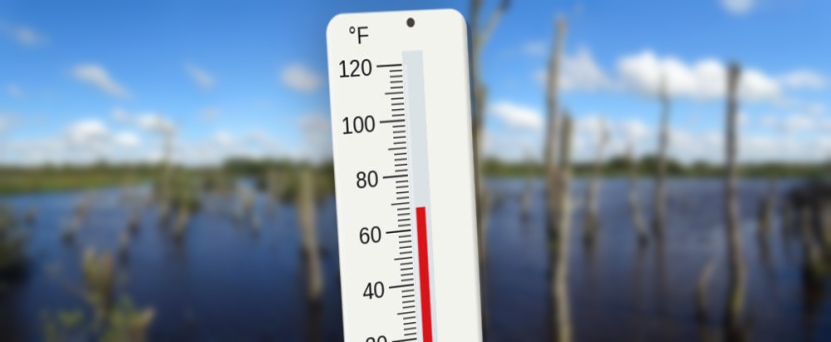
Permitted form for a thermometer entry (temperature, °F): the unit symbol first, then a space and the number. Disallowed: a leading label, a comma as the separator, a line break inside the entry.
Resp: °F 68
